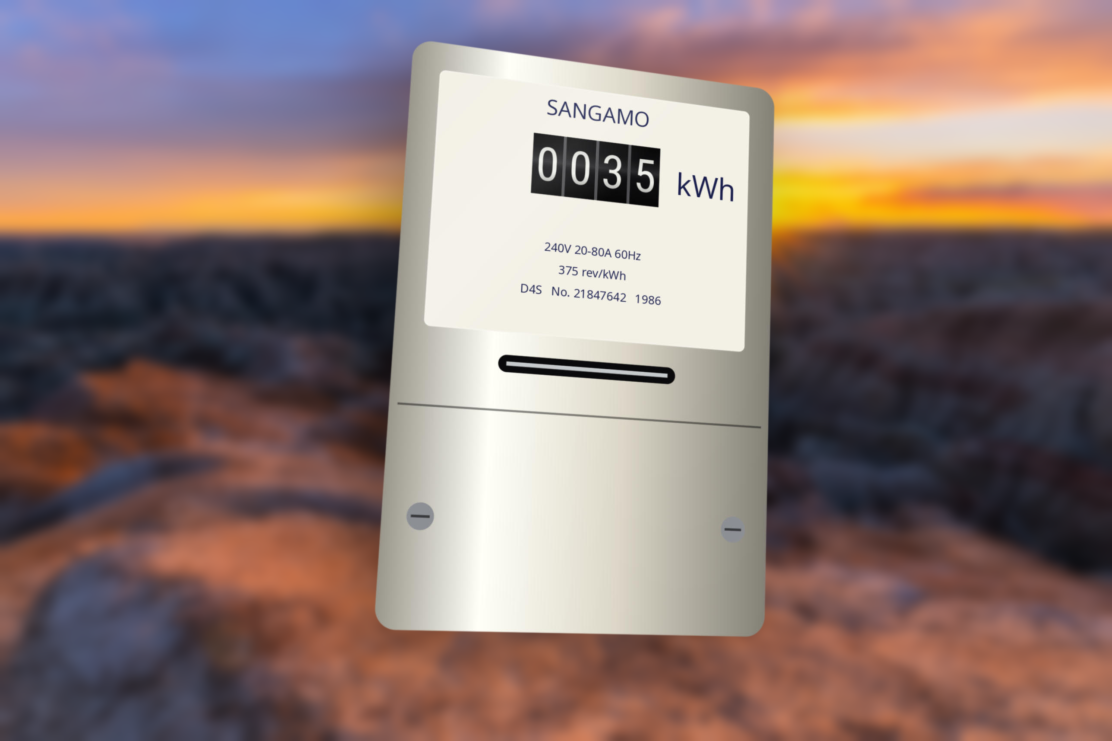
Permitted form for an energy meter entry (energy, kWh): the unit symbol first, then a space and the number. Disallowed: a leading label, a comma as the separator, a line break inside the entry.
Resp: kWh 35
